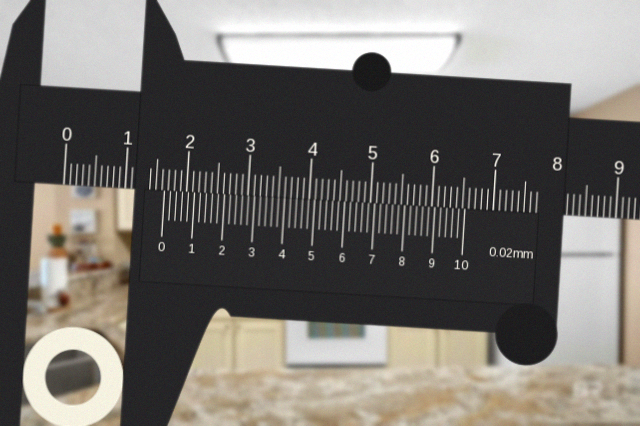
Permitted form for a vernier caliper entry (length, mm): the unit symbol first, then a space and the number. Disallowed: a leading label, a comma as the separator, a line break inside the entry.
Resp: mm 16.4
